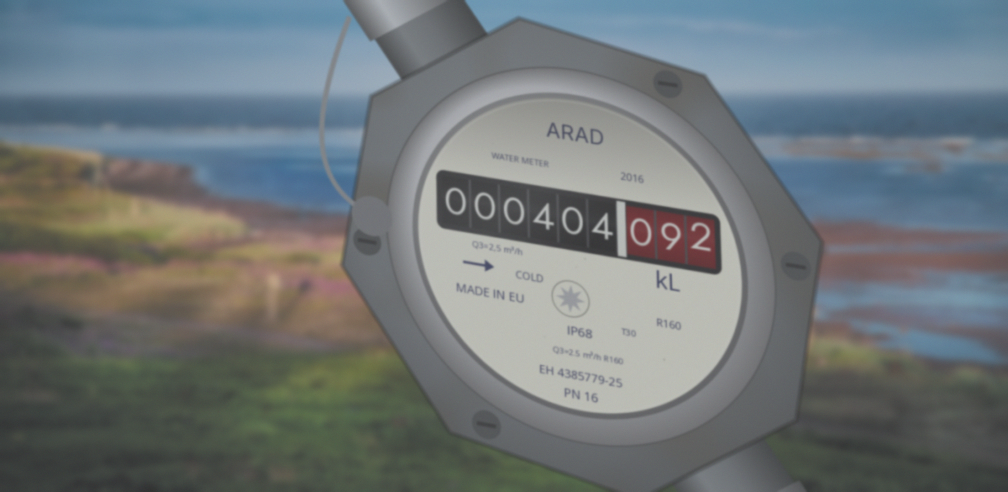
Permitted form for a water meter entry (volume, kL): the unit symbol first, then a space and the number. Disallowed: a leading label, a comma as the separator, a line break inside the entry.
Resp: kL 404.092
